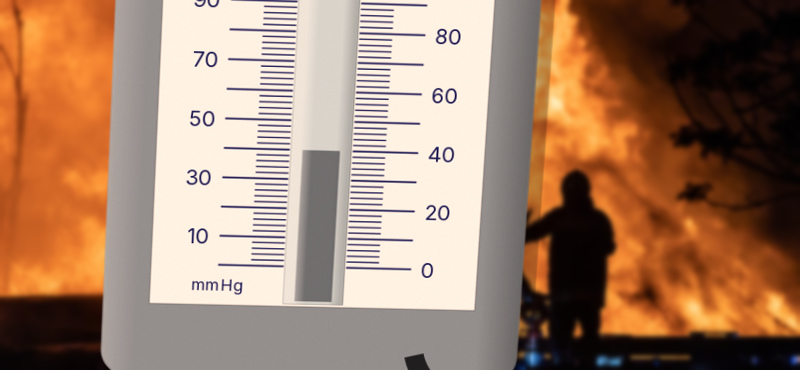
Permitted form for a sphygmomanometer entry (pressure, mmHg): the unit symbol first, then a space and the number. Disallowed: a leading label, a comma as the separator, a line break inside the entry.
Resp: mmHg 40
